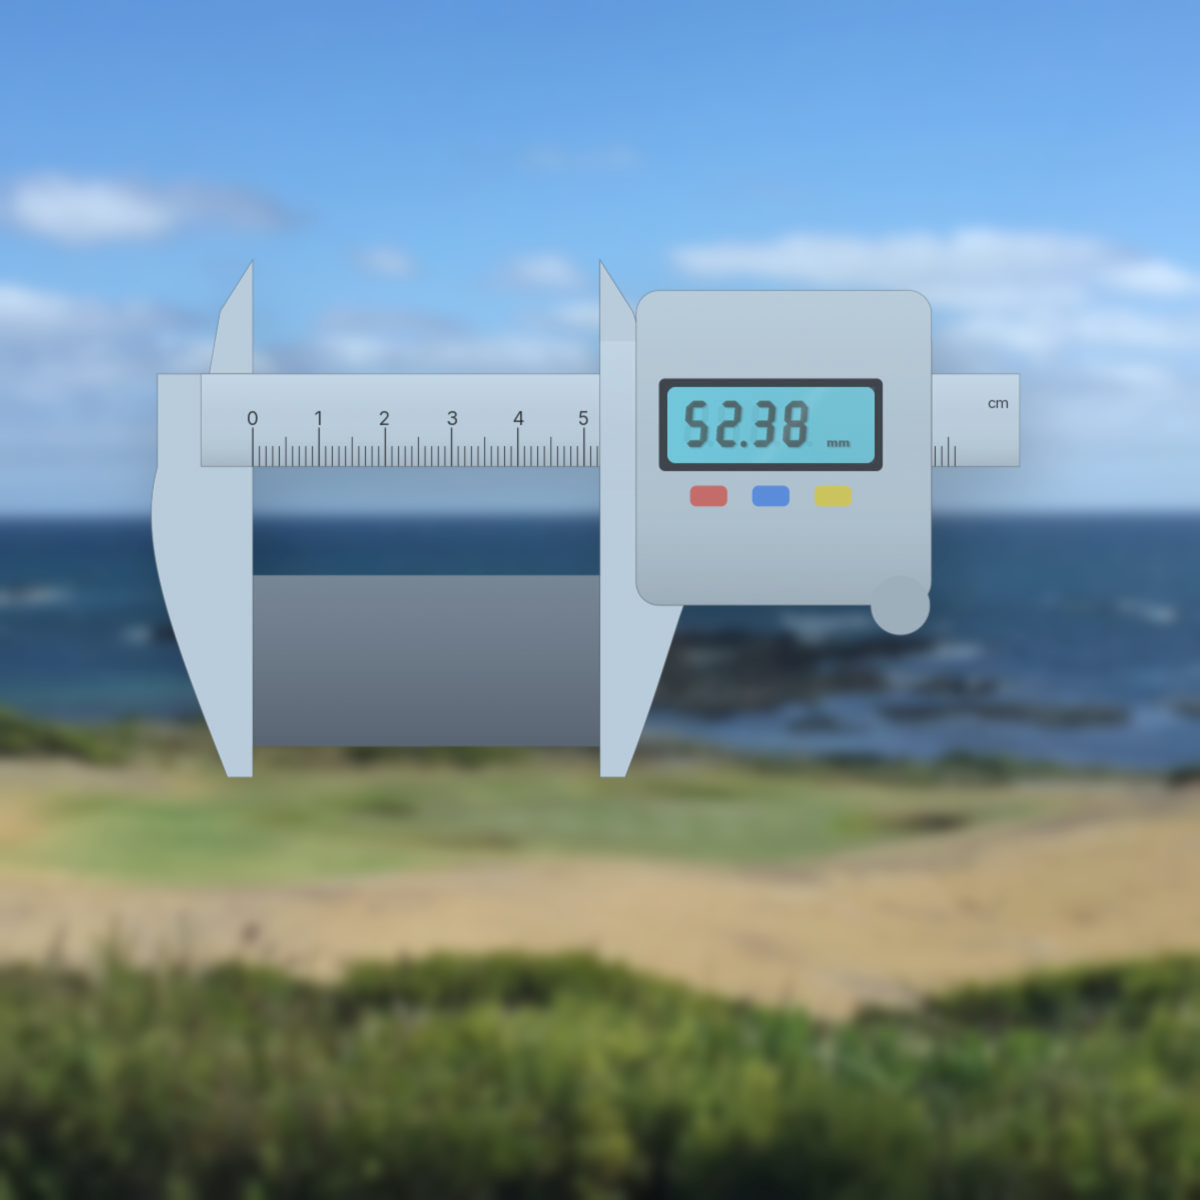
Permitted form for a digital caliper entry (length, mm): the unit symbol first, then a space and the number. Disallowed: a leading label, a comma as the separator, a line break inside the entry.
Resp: mm 52.38
